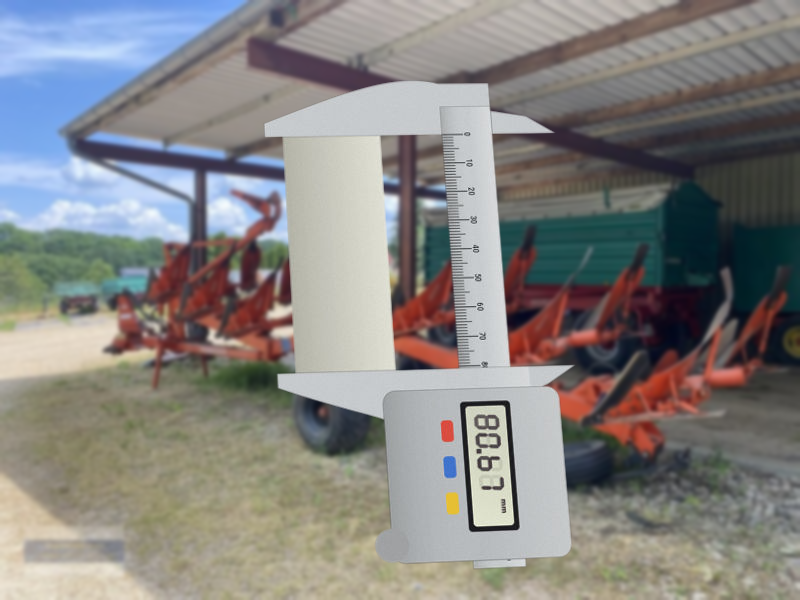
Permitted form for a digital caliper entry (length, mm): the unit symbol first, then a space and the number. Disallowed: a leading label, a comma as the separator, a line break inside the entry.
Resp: mm 80.67
